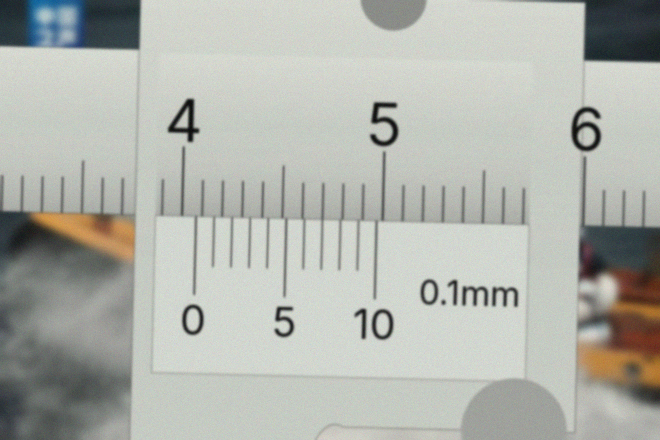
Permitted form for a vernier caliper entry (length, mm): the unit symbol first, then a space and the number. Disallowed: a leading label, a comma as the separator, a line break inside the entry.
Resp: mm 40.7
